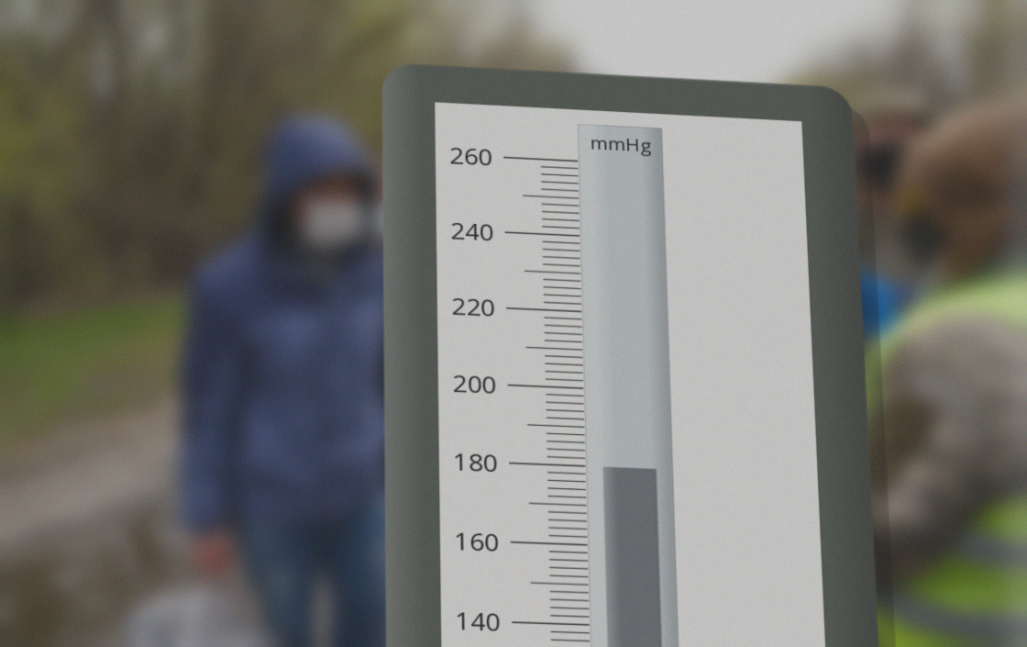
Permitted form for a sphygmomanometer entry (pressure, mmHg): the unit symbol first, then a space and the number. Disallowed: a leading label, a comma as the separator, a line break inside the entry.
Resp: mmHg 180
